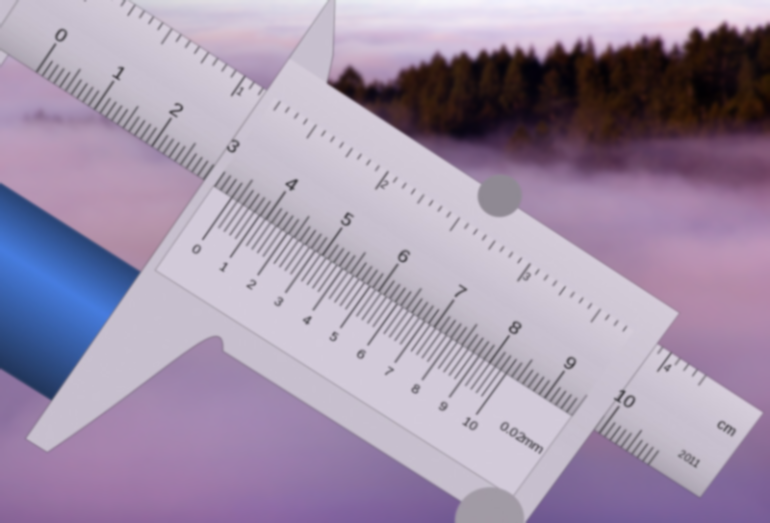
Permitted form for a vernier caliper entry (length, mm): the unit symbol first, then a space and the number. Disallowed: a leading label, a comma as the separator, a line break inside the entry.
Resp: mm 34.0
